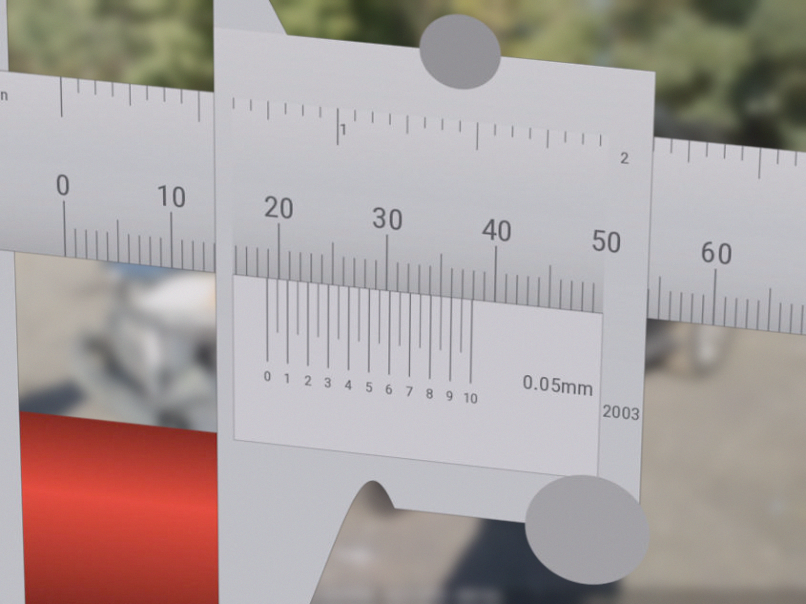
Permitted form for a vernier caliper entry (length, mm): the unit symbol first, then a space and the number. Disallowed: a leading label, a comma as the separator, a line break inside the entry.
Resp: mm 18.9
